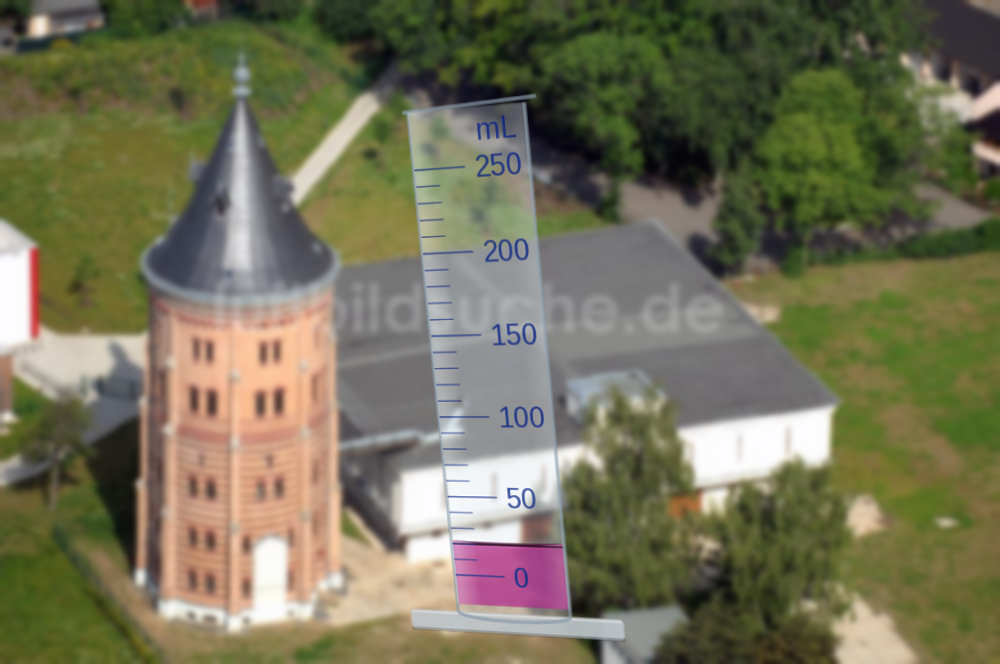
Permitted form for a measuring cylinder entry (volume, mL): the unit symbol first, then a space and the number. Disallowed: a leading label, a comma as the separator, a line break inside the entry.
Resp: mL 20
